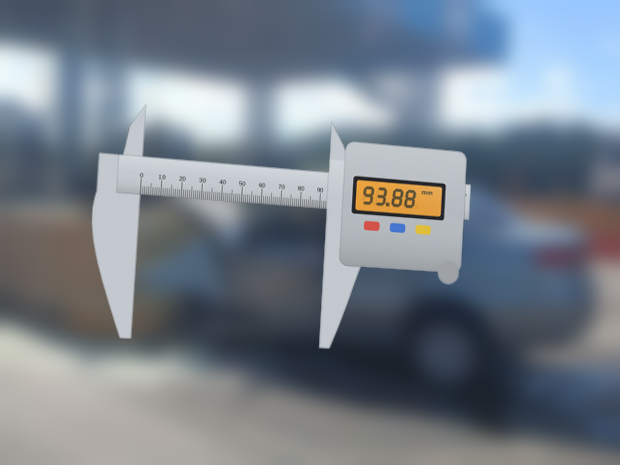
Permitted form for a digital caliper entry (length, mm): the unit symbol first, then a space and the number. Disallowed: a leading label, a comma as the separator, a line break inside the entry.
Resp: mm 93.88
